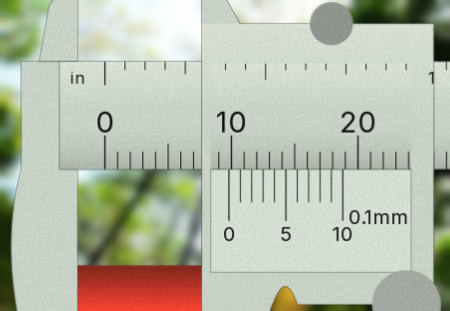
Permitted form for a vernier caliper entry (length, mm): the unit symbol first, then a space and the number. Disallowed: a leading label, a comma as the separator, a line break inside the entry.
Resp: mm 9.8
